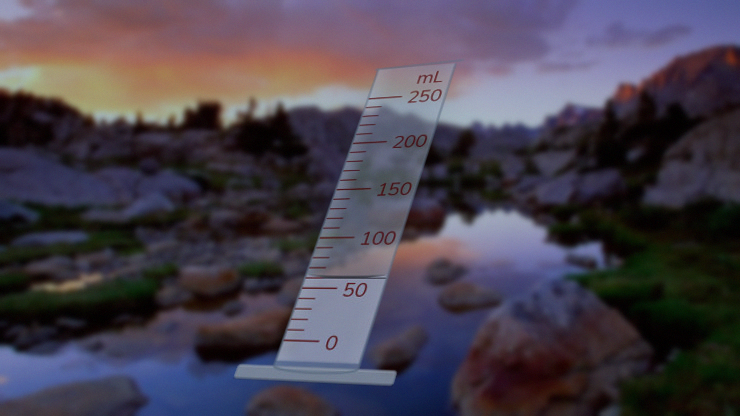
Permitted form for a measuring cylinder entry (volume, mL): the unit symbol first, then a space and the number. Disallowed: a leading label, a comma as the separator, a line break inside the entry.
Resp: mL 60
